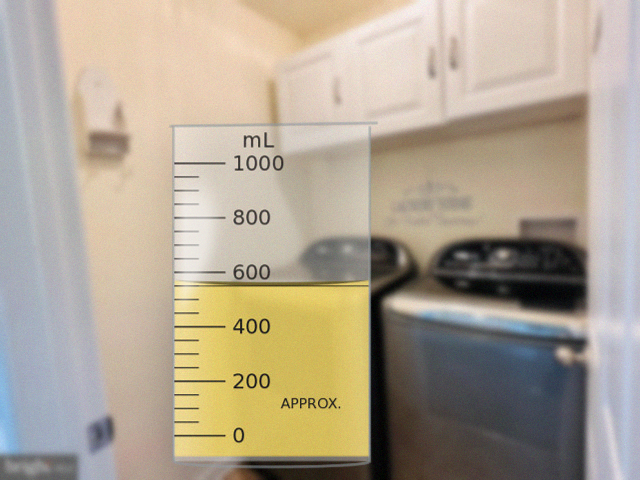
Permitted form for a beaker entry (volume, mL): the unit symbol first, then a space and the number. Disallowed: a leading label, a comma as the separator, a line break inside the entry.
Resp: mL 550
